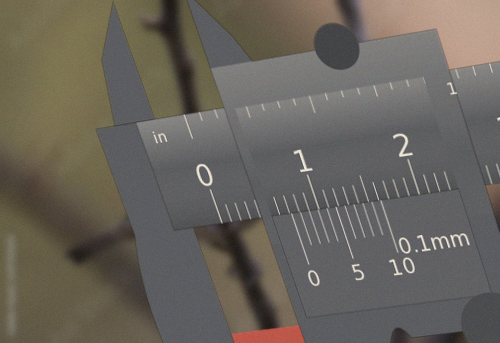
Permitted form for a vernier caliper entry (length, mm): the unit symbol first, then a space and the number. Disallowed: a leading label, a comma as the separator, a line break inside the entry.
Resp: mm 7.2
